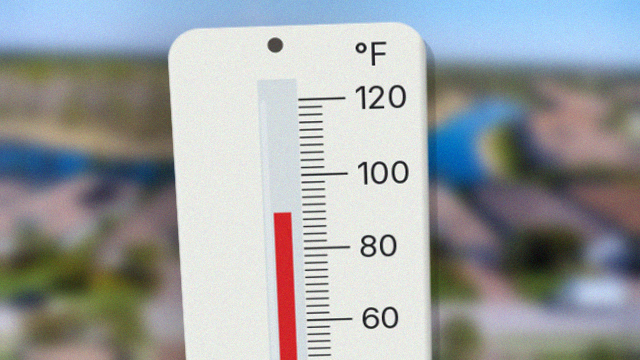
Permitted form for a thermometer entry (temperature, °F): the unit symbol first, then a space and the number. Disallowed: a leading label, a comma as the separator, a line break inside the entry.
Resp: °F 90
